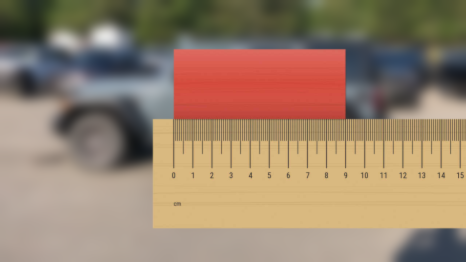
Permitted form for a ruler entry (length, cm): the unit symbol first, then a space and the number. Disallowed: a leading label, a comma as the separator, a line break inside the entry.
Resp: cm 9
